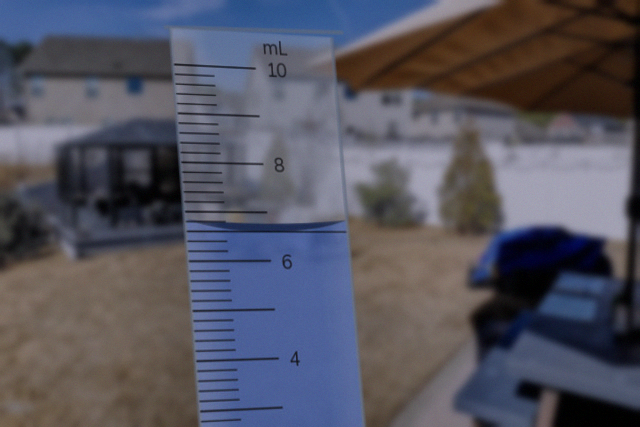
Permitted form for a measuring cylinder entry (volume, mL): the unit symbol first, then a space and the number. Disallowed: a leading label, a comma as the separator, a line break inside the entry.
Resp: mL 6.6
